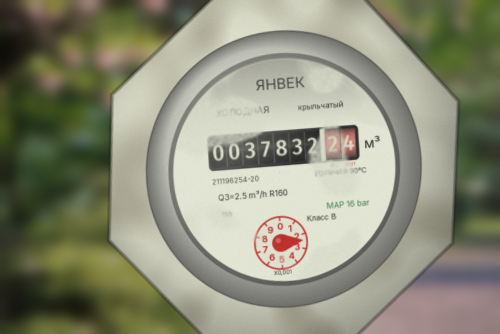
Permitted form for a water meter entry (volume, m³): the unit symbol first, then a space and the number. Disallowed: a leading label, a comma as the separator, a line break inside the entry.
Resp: m³ 37832.242
